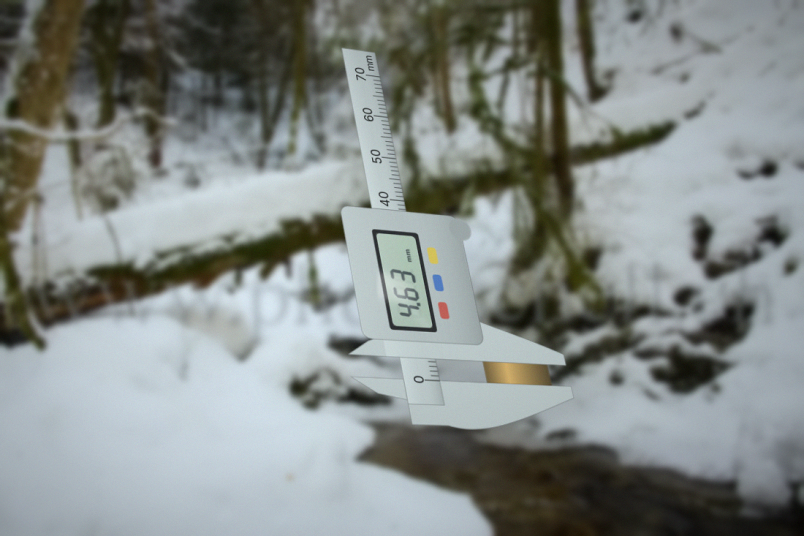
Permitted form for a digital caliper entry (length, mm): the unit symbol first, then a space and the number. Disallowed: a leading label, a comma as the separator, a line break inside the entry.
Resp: mm 4.63
